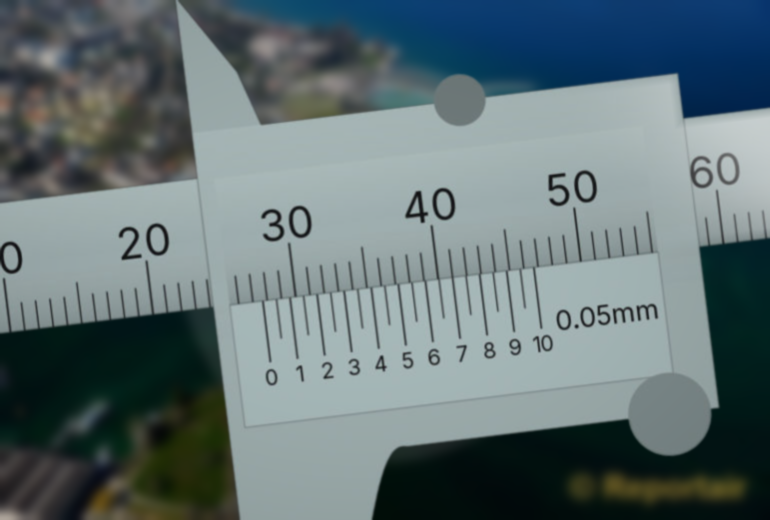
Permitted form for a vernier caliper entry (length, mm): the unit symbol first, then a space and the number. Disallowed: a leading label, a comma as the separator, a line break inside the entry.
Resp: mm 27.7
